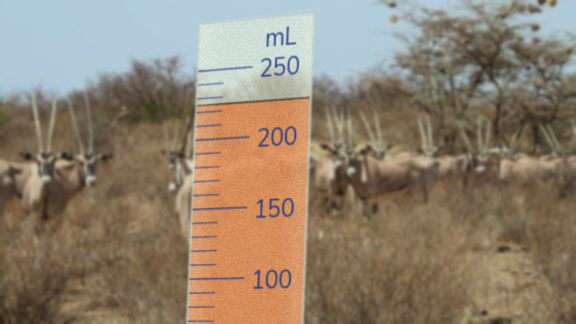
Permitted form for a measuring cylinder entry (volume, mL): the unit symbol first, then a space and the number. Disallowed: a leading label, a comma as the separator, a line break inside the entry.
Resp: mL 225
